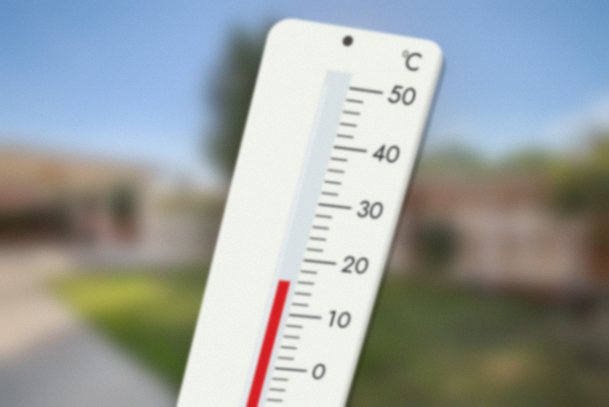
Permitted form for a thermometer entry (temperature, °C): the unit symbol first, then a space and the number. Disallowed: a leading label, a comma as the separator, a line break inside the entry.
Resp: °C 16
